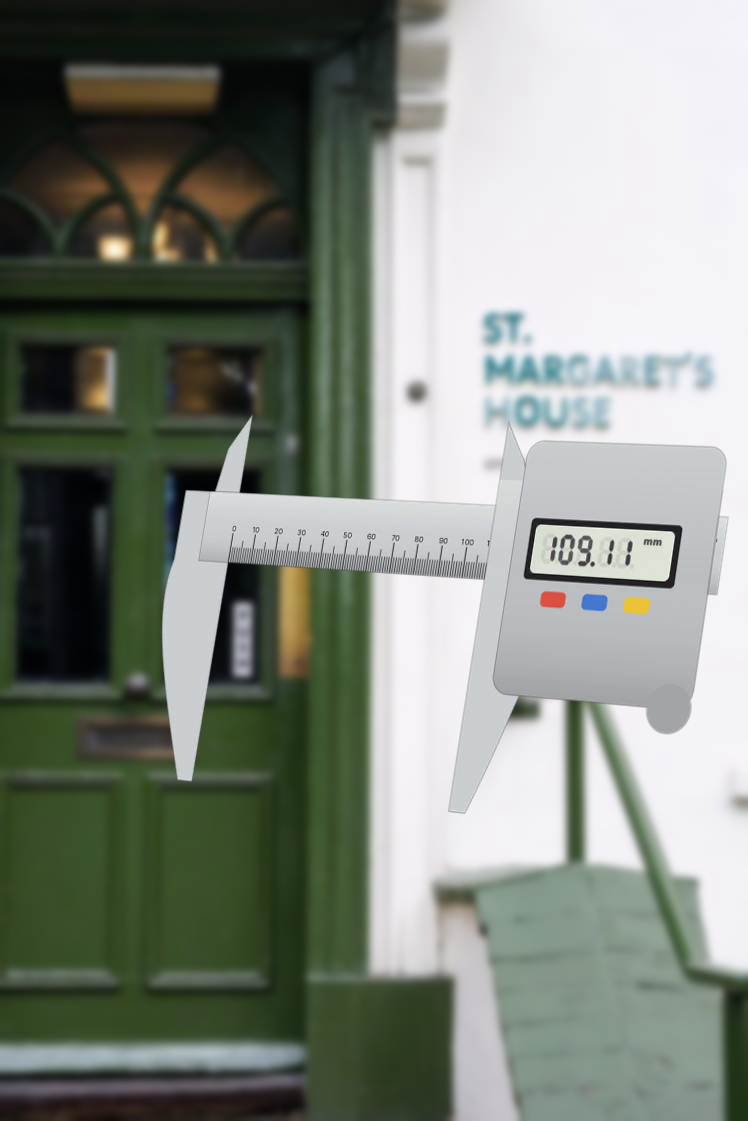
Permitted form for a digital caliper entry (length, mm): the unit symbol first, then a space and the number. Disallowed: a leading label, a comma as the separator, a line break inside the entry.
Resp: mm 109.11
